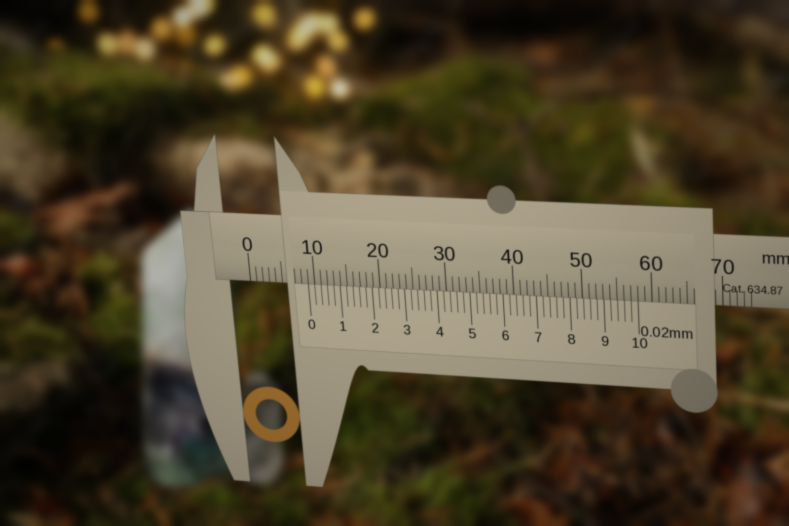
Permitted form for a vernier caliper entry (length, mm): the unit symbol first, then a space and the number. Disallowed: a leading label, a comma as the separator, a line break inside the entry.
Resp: mm 9.0
